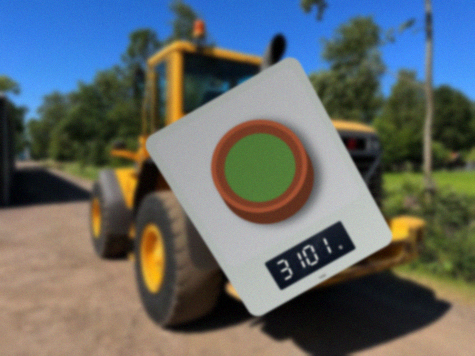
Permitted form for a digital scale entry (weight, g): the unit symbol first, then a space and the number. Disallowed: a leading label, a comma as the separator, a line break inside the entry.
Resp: g 3101
